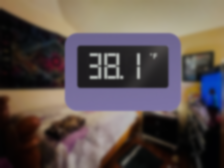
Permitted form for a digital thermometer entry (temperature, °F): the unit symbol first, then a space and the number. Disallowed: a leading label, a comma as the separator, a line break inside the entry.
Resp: °F 38.1
